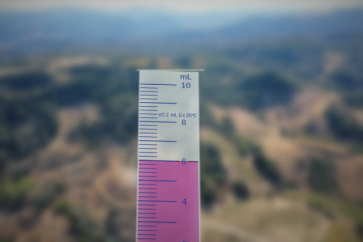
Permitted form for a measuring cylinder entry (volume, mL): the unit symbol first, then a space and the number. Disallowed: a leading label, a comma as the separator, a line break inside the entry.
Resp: mL 6
